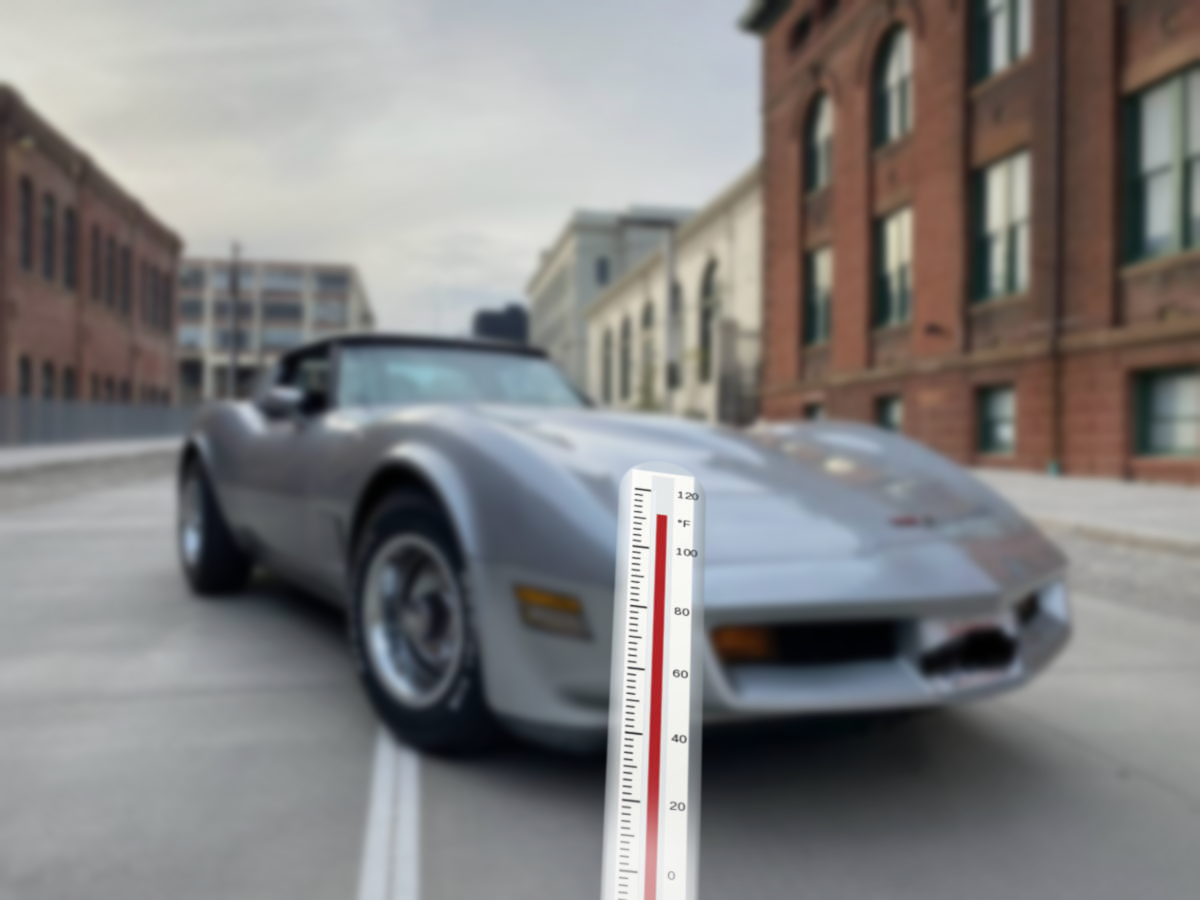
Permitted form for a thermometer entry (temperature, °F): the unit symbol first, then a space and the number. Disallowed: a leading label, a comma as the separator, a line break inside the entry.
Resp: °F 112
